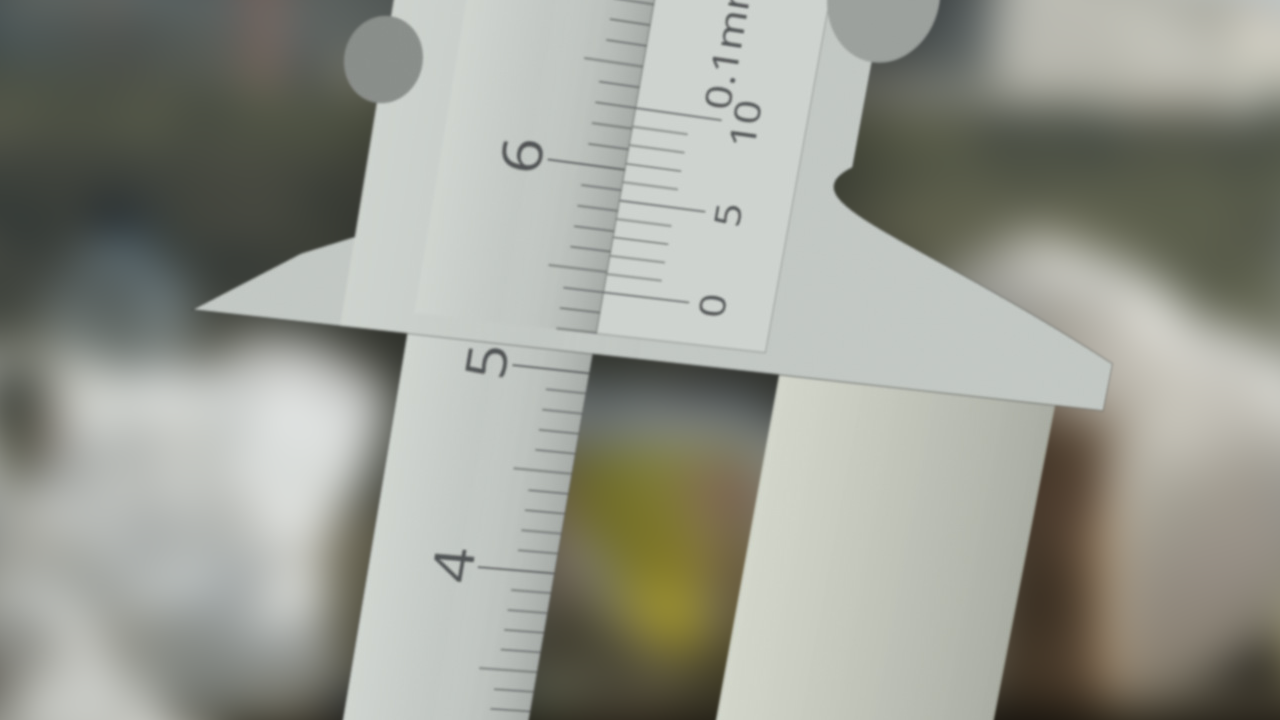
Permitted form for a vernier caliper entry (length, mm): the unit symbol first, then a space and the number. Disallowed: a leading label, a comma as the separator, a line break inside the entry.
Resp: mm 54.0
